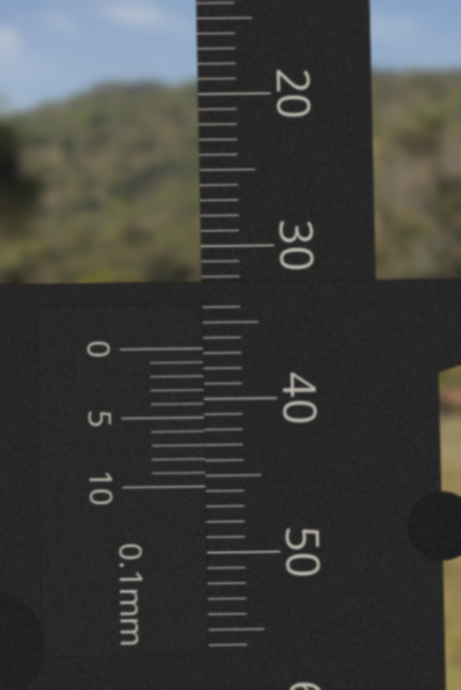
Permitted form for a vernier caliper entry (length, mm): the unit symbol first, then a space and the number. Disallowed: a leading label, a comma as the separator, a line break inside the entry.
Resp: mm 36.7
